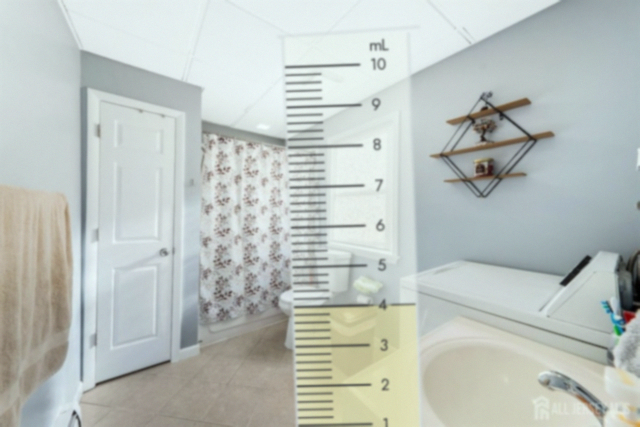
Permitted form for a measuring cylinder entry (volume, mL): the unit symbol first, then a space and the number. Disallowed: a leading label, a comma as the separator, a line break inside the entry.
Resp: mL 4
